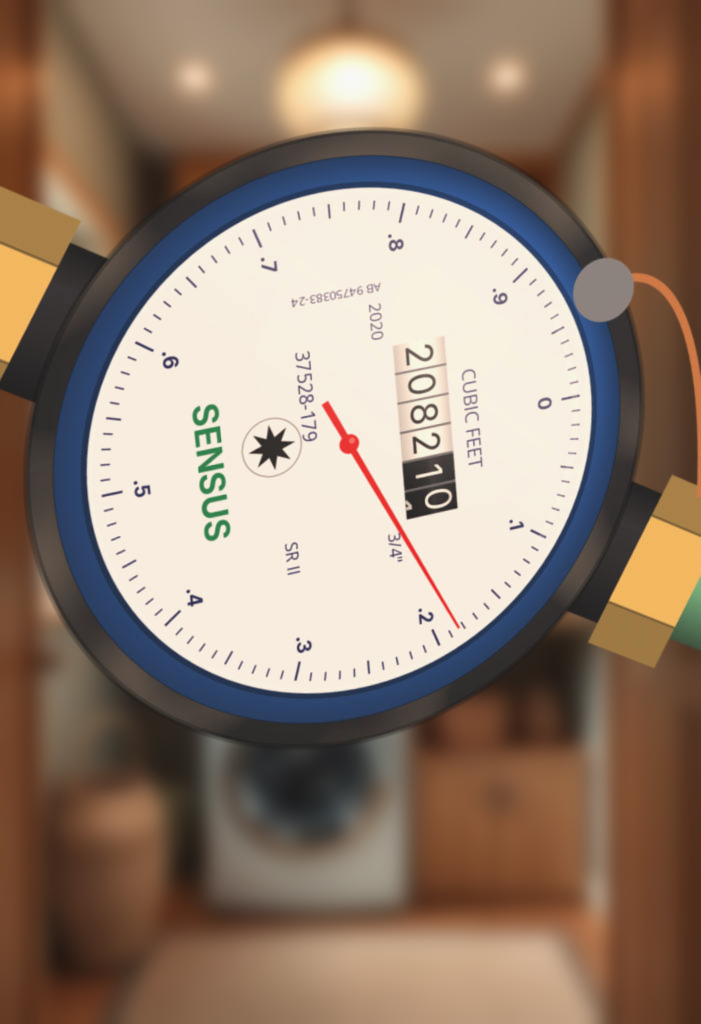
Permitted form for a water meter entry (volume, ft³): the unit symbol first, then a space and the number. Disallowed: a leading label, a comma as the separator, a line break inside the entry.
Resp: ft³ 208210.18
